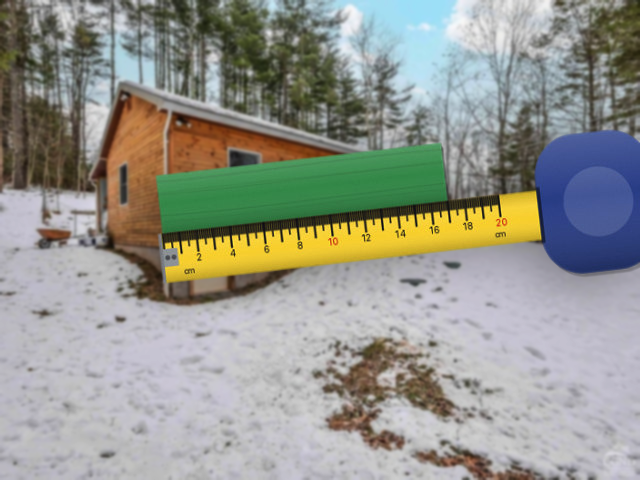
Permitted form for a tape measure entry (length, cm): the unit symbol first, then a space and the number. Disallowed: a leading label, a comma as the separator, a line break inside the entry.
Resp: cm 17
